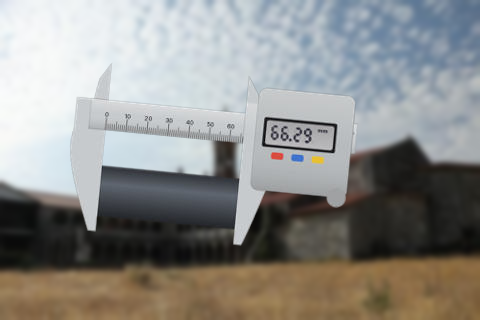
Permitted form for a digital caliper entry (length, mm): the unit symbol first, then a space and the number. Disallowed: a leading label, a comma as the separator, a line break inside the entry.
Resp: mm 66.29
